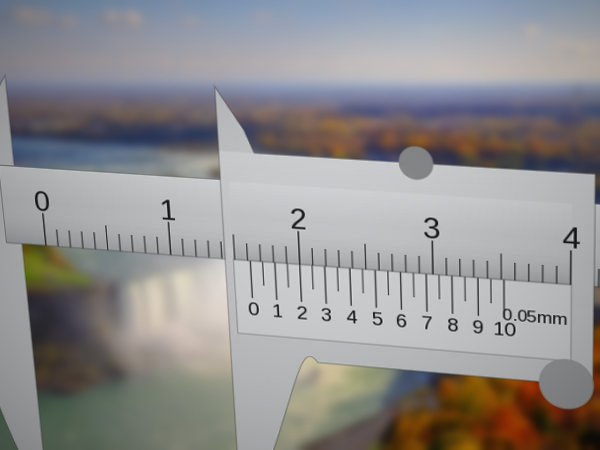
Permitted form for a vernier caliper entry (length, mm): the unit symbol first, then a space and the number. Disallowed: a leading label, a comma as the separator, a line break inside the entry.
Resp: mm 16.2
